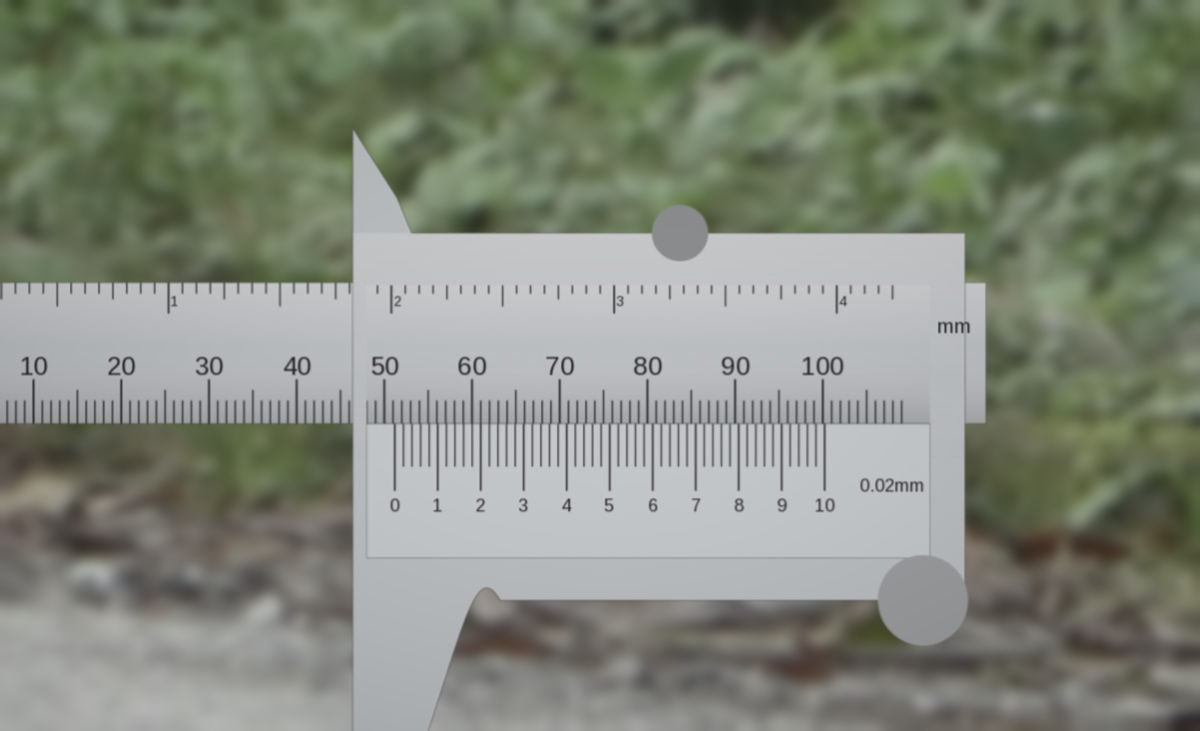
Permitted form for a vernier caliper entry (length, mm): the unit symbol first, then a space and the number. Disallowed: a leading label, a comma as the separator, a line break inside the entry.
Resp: mm 51.2
